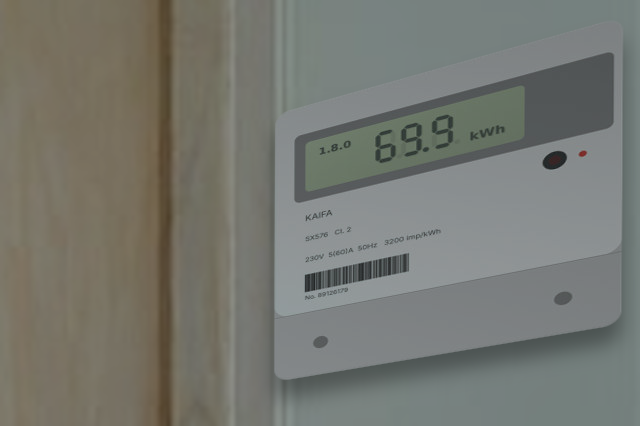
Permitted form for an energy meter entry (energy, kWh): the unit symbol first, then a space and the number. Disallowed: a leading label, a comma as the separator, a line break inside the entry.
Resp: kWh 69.9
